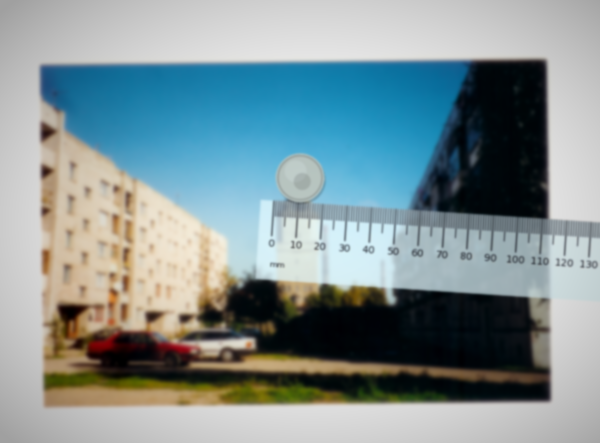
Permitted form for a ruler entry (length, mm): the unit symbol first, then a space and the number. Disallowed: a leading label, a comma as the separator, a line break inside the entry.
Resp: mm 20
